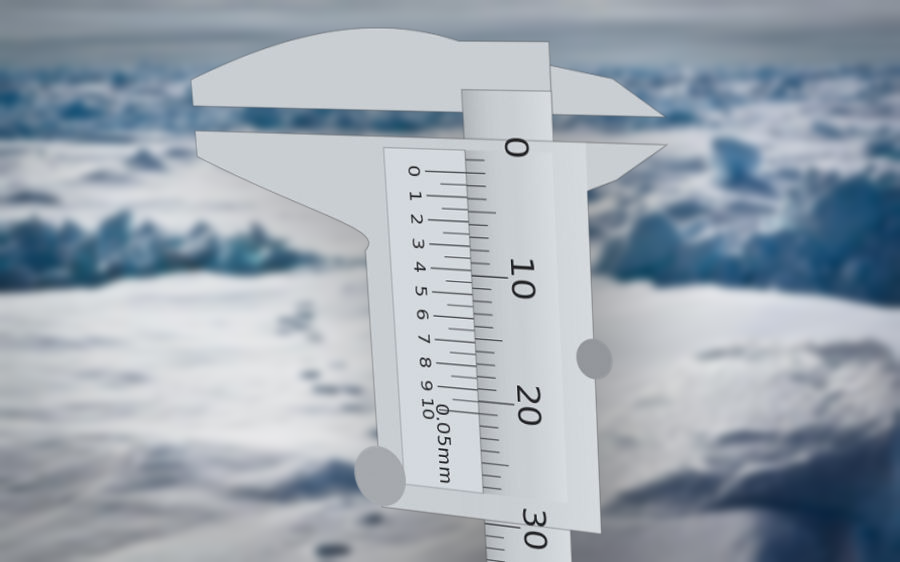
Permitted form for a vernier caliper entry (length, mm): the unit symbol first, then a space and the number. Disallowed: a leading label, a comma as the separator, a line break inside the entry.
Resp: mm 2.0
